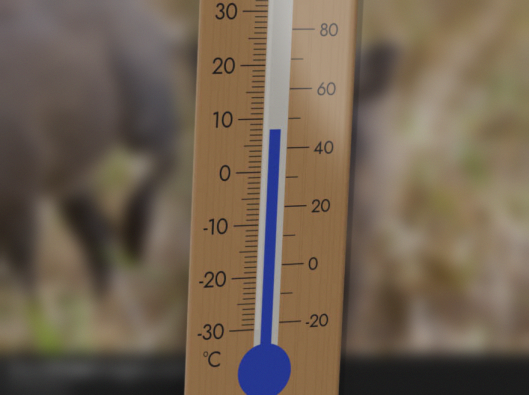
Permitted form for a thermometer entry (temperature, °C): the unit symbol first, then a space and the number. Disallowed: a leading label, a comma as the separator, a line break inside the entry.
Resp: °C 8
